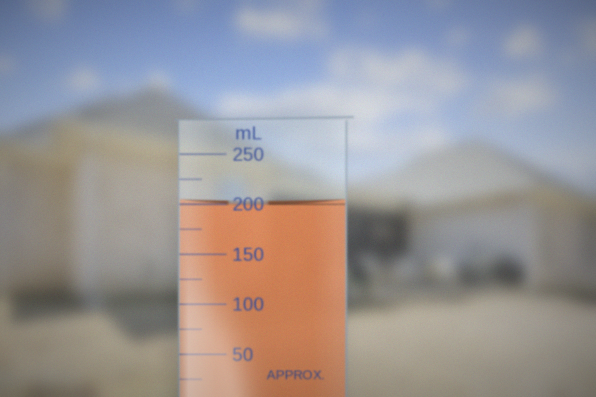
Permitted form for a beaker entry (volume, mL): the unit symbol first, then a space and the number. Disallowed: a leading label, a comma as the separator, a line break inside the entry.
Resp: mL 200
